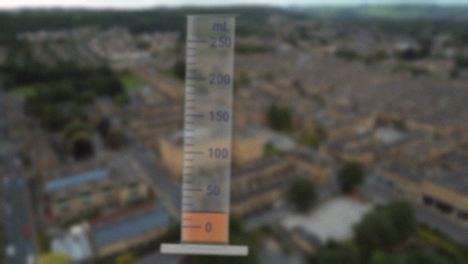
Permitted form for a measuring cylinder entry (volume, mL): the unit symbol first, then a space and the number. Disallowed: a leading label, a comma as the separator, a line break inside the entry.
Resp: mL 20
